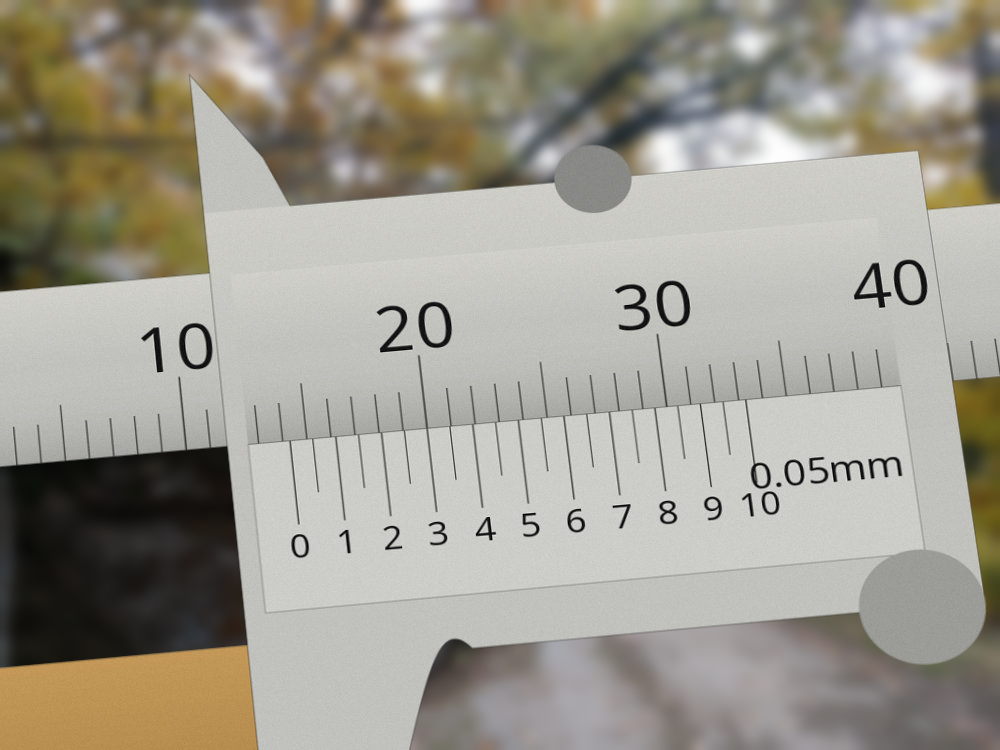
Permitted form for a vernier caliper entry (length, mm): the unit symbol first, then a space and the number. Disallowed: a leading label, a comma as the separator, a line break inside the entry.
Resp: mm 14.30
